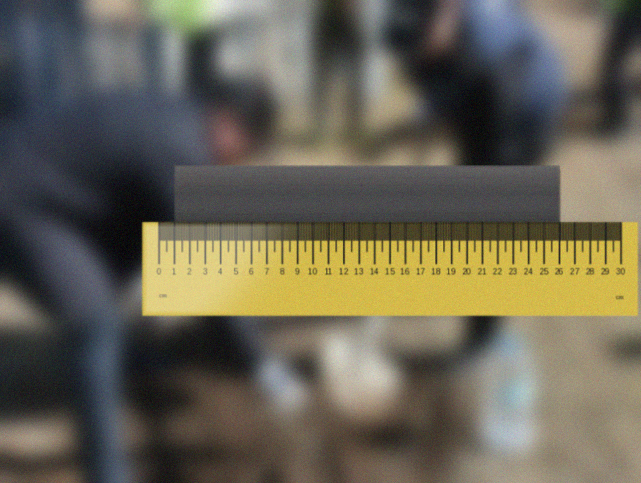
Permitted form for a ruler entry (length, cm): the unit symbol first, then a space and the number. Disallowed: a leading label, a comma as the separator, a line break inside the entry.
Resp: cm 25
